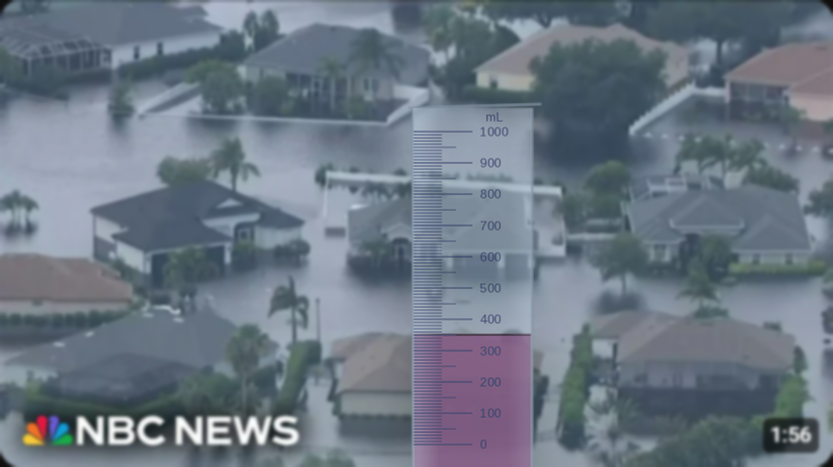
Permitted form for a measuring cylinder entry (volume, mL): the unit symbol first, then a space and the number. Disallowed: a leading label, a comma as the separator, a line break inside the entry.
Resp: mL 350
